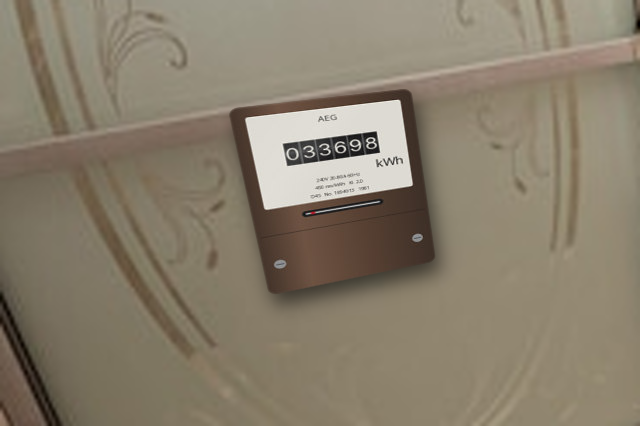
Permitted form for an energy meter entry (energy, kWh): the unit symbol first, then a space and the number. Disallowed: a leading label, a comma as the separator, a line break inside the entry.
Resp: kWh 33698
